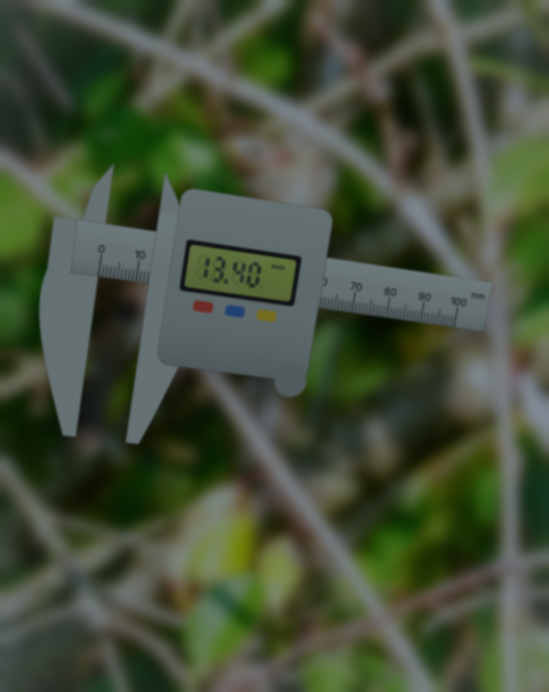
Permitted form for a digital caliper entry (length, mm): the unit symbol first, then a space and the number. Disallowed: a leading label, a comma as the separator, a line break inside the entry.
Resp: mm 13.40
